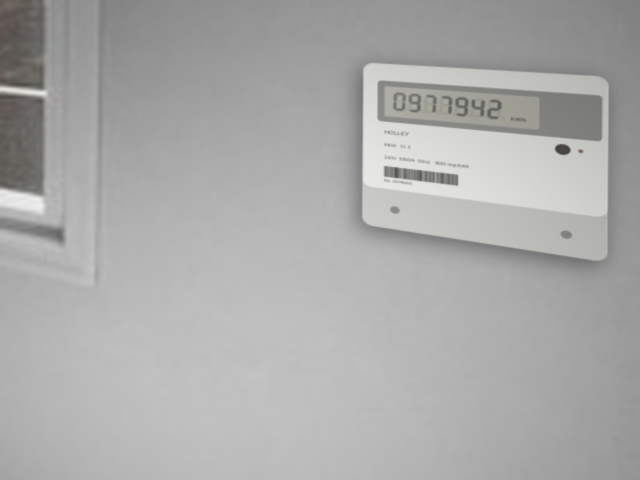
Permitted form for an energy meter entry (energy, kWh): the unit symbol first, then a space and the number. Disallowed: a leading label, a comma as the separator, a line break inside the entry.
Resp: kWh 977942
